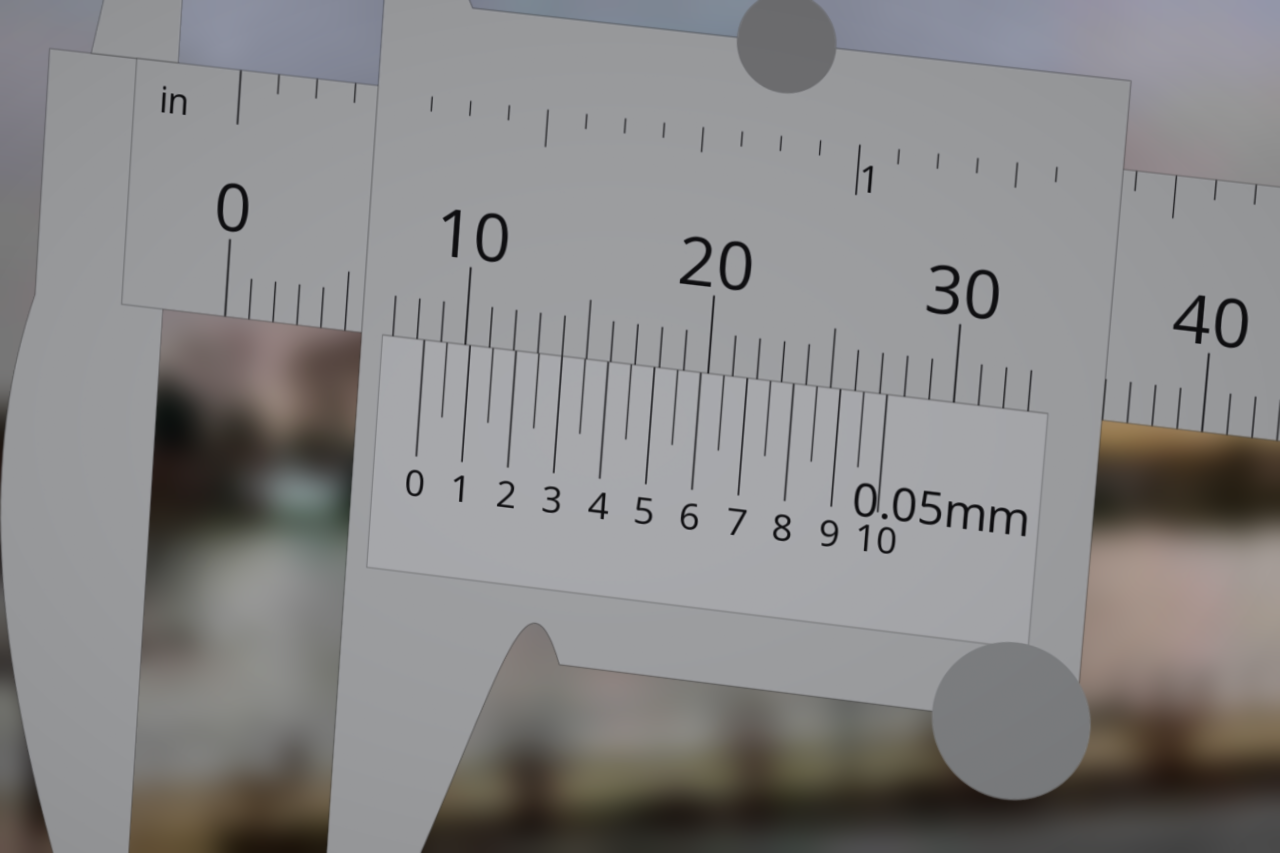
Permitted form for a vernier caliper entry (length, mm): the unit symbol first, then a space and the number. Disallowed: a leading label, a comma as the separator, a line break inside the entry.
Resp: mm 8.3
